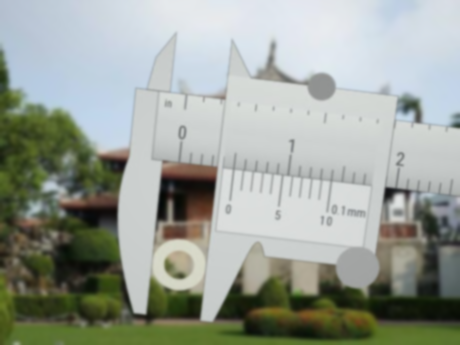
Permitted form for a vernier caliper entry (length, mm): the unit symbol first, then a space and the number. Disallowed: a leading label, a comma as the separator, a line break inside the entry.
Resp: mm 5.0
